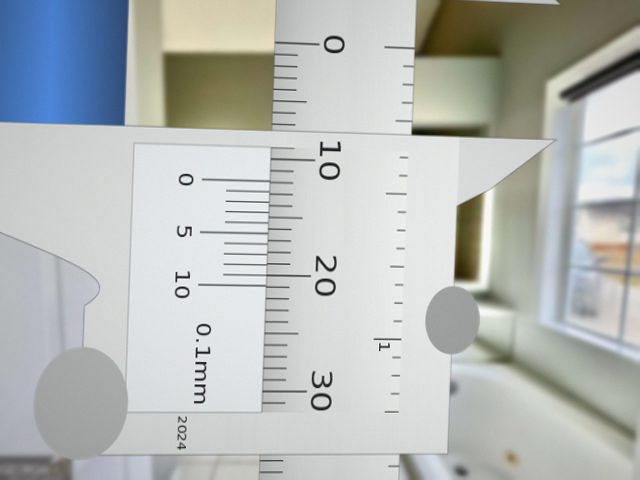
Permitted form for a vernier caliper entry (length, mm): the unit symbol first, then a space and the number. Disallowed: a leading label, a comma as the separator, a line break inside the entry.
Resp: mm 11.9
